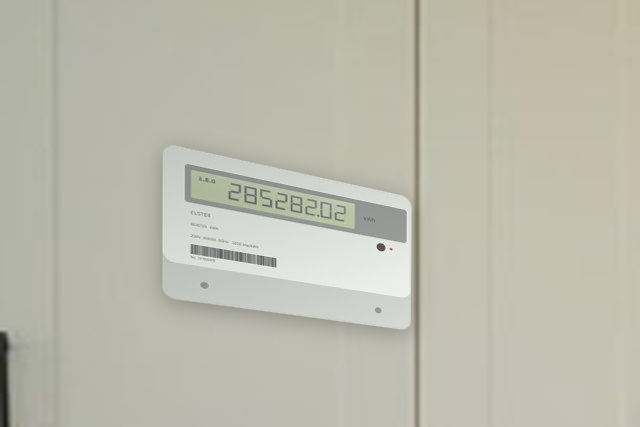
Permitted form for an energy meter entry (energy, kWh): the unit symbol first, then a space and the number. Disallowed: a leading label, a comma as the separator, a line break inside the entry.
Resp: kWh 285282.02
